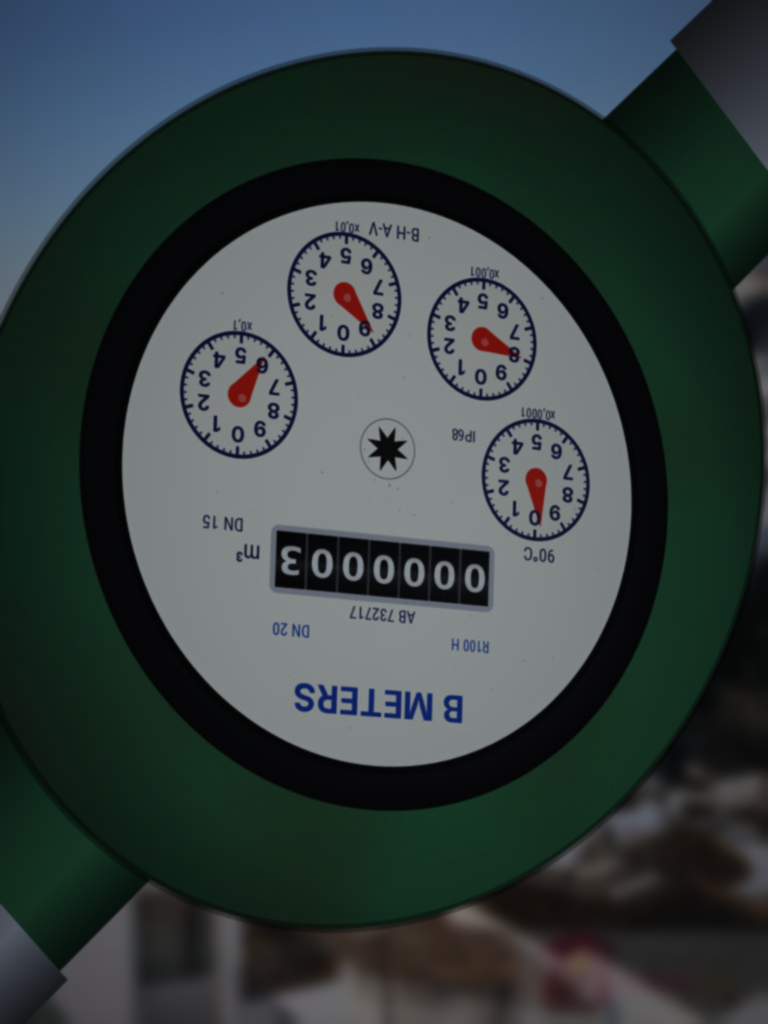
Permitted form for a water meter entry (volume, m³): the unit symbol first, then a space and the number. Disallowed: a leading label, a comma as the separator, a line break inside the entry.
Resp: m³ 3.5879
